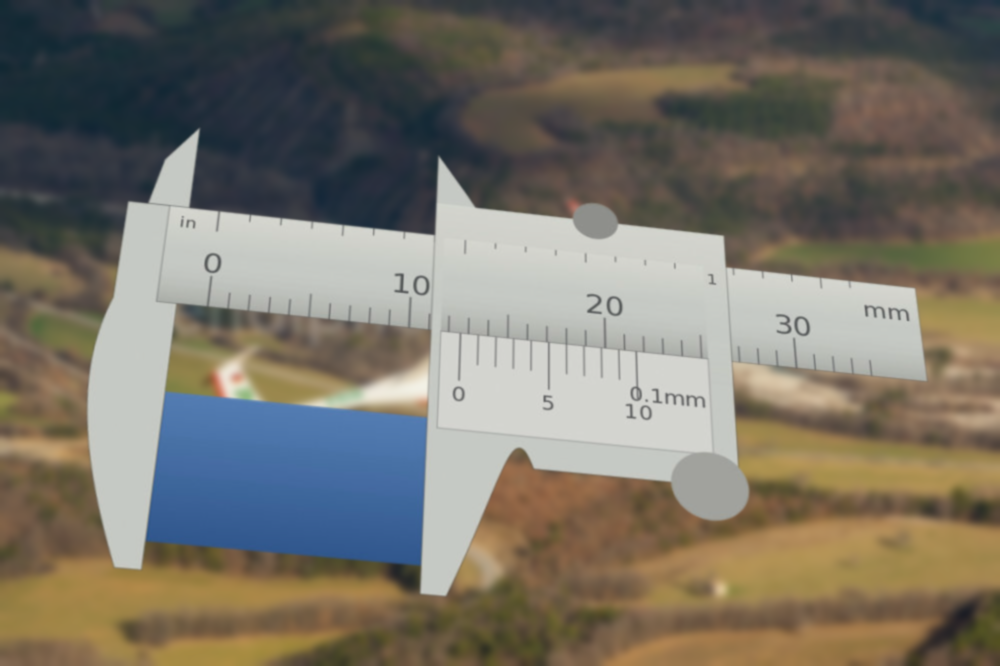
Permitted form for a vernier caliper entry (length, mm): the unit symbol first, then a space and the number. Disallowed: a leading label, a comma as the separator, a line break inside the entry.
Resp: mm 12.6
